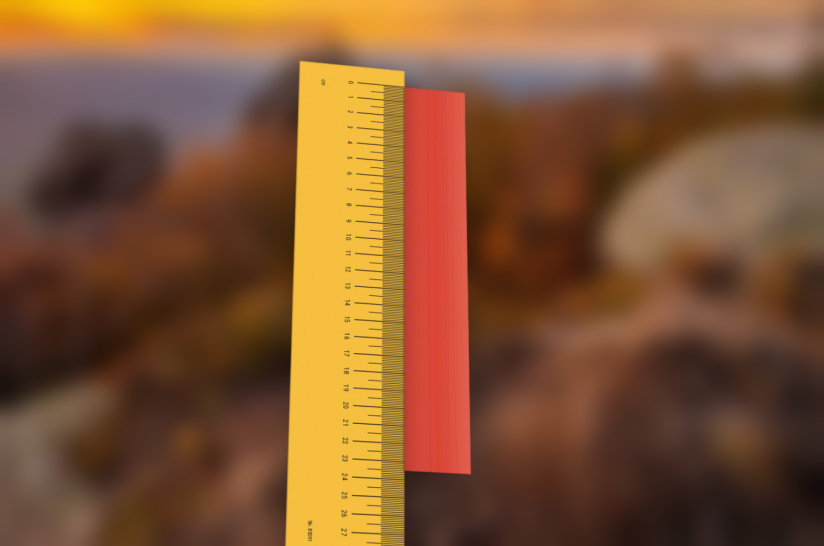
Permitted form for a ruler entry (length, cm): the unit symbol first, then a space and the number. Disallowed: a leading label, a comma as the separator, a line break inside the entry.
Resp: cm 23.5
